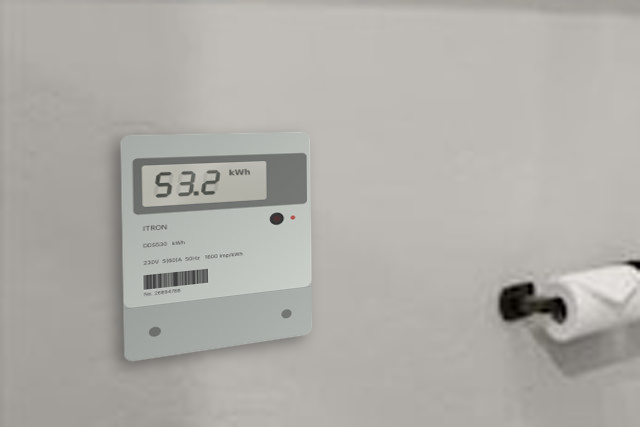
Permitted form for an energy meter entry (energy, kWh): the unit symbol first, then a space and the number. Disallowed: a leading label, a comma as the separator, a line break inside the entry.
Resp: kWh 53.2
